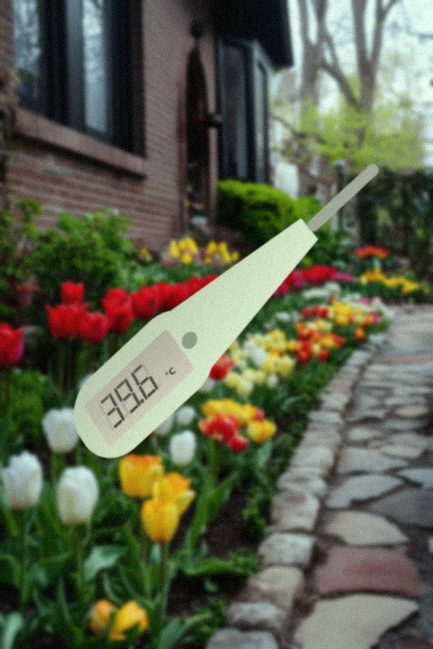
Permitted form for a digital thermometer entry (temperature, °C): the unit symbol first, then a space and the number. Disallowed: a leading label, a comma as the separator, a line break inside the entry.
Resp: °C 39.6
